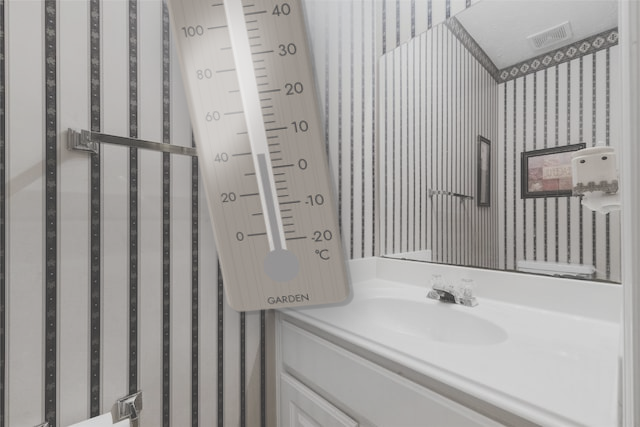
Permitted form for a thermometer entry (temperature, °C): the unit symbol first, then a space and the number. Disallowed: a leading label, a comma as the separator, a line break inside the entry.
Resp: °C 4
